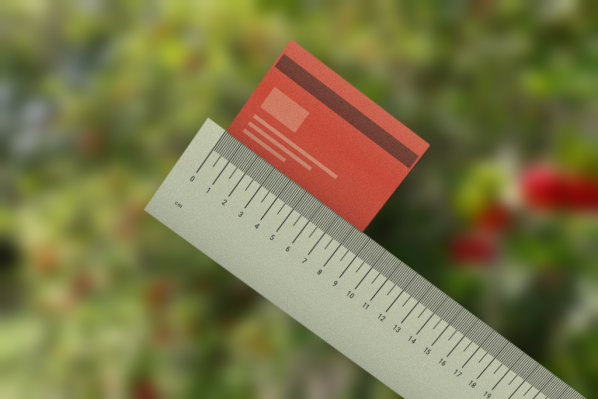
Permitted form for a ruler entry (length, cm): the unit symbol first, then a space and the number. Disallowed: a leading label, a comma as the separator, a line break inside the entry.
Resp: cm 8.5
